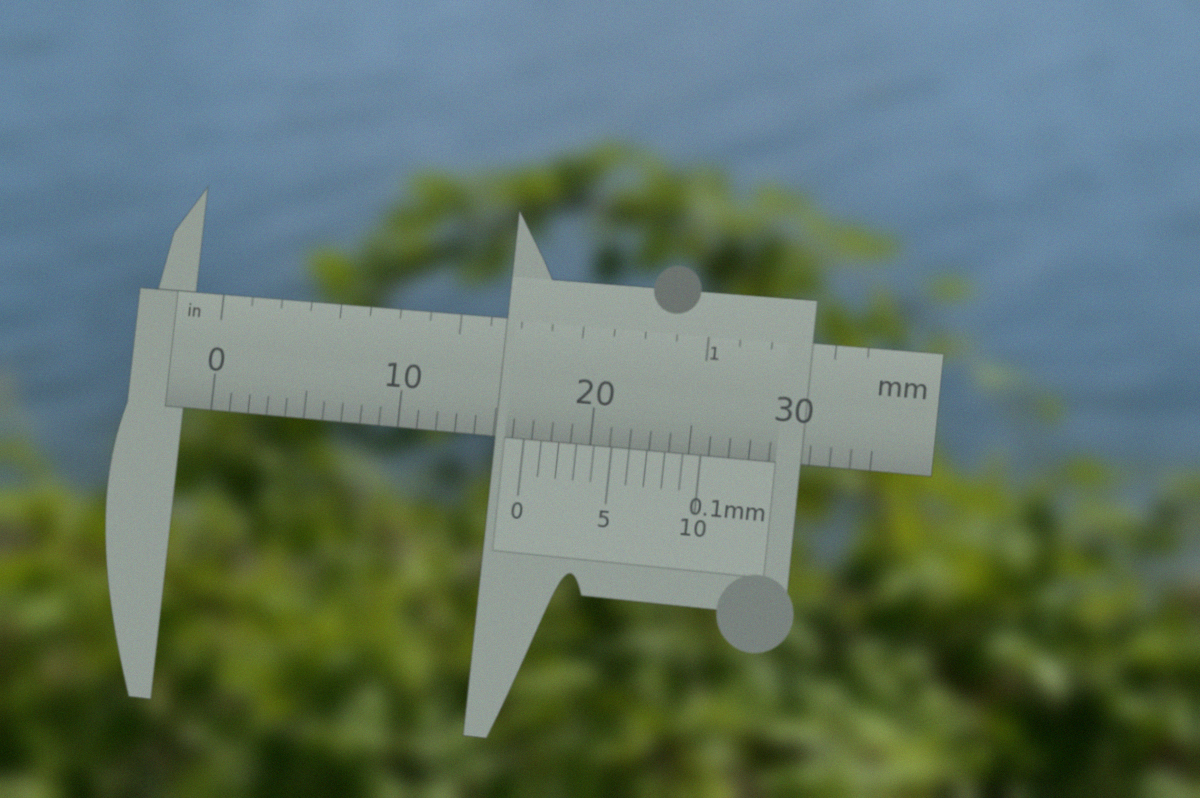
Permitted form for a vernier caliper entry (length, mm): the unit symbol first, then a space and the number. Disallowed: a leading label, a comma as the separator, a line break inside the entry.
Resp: mm 16.6
